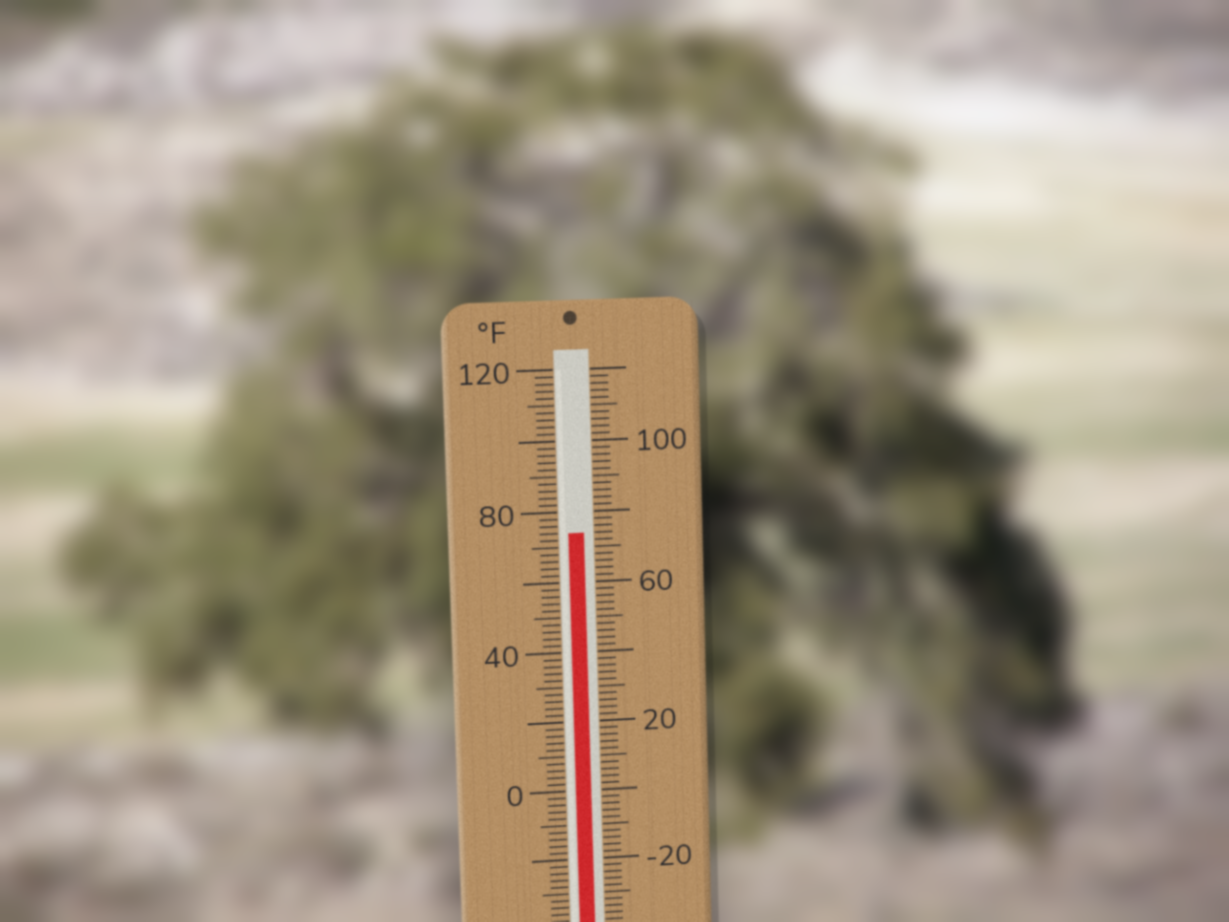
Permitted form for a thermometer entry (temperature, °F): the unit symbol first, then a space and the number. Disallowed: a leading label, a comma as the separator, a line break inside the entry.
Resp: °F 74
